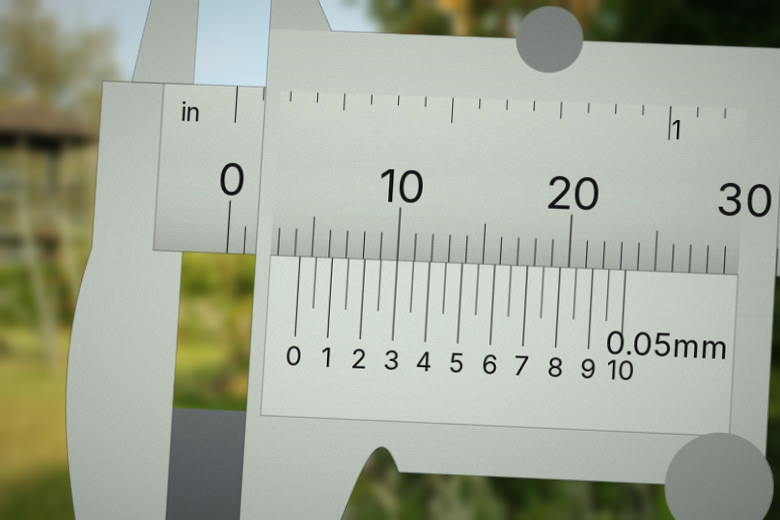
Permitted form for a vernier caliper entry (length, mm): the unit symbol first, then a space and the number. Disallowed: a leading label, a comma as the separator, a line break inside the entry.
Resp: mm 4.3
